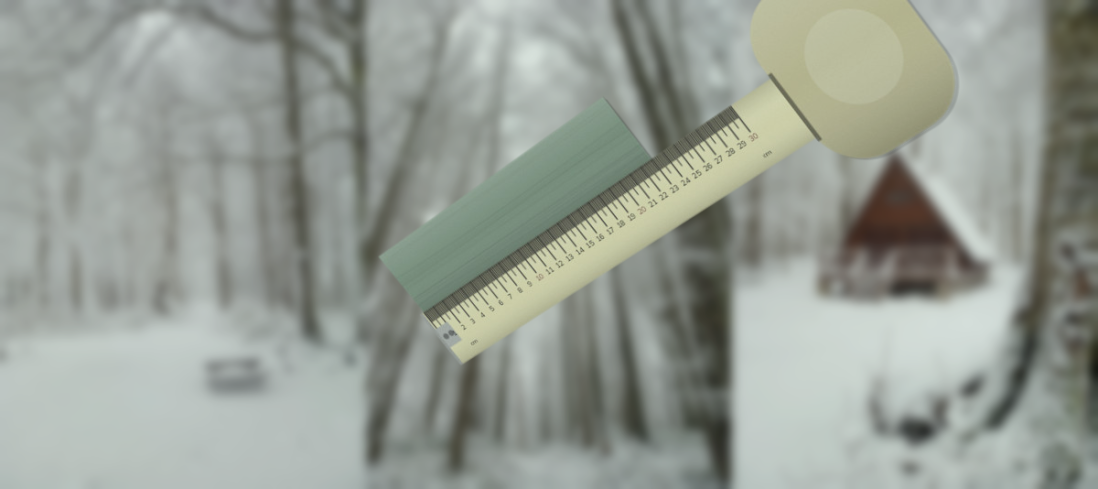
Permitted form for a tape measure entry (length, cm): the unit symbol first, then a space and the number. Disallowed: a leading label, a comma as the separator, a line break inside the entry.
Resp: cm 23
